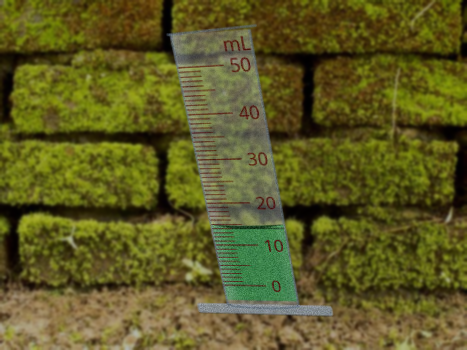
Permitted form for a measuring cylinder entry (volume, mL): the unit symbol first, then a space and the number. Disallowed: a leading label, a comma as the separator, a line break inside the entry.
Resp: mL 14
